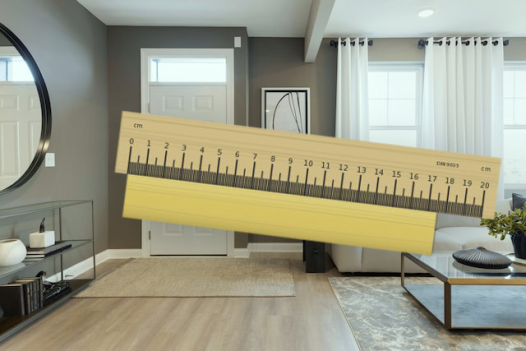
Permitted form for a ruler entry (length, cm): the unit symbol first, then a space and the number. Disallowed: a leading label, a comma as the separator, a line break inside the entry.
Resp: cm 17.5
